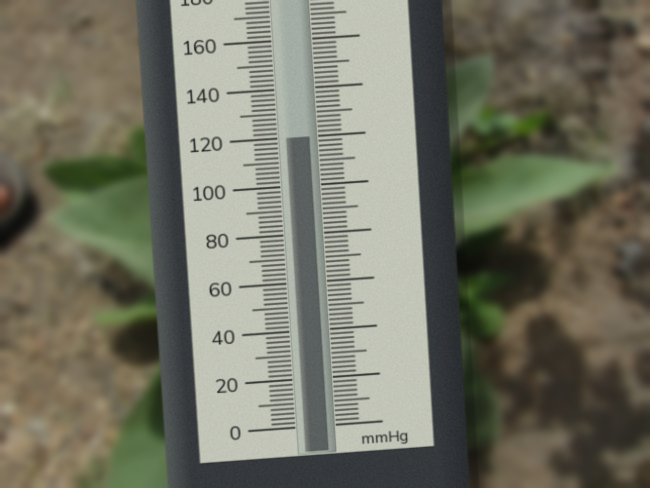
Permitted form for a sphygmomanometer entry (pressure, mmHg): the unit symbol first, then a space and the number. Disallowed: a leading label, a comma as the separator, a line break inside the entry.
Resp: mmHg 120
